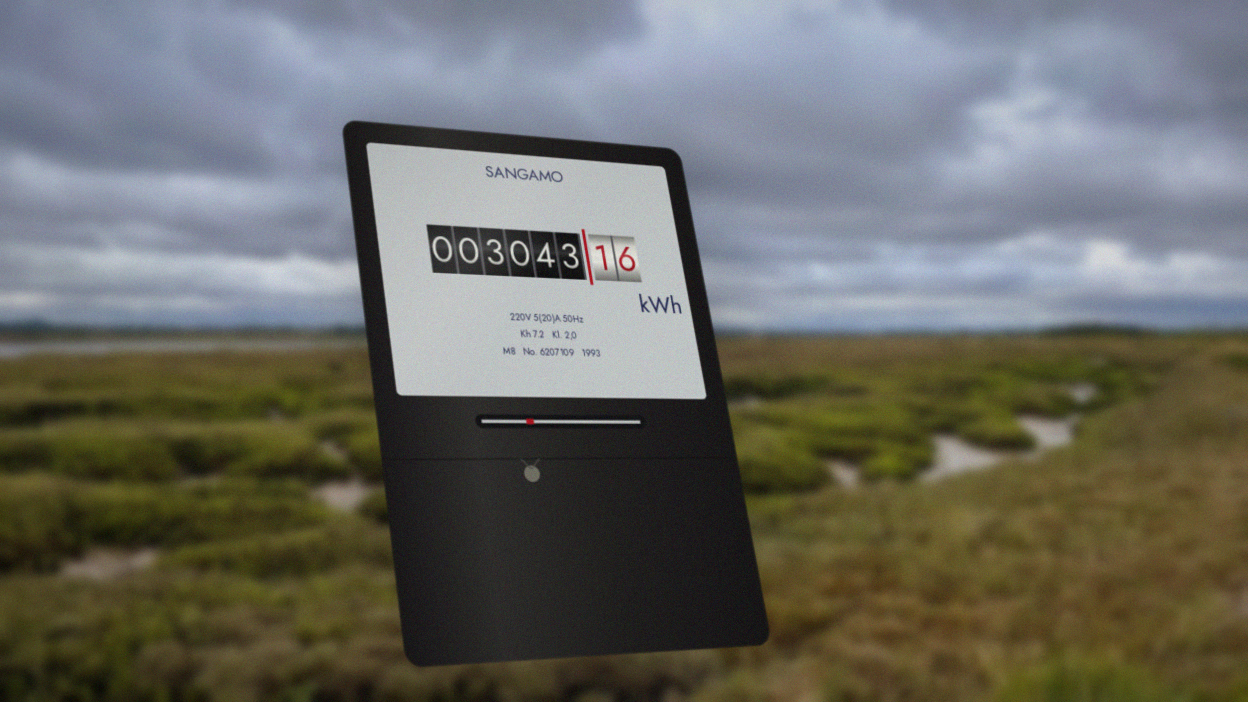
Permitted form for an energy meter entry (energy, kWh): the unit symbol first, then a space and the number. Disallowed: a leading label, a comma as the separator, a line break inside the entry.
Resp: kWh 3043.16
